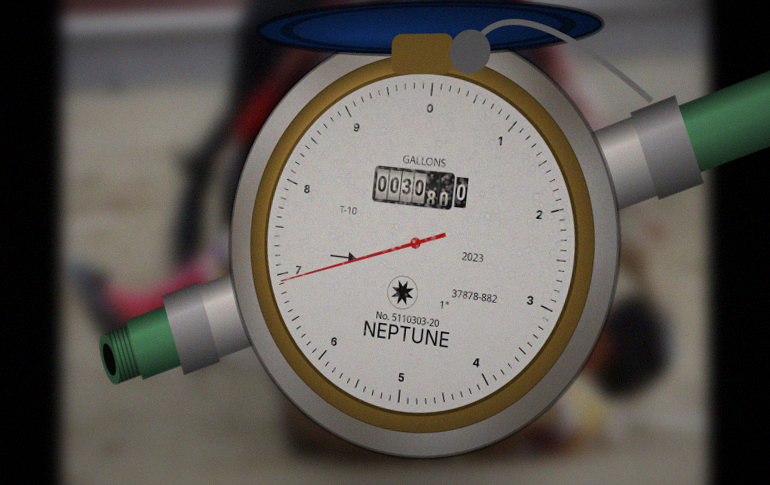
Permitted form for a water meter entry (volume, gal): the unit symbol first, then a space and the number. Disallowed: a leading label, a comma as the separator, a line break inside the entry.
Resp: gal 30796.9
